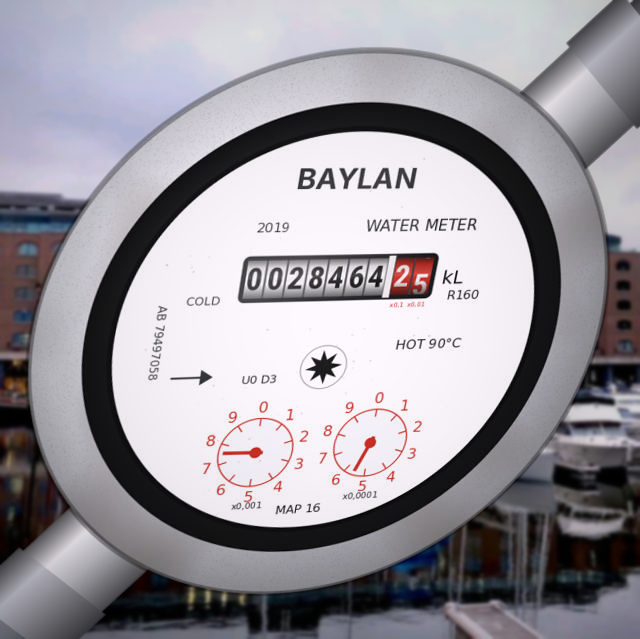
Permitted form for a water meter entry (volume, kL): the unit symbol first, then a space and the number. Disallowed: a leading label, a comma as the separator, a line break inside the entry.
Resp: kL 28464.2475
